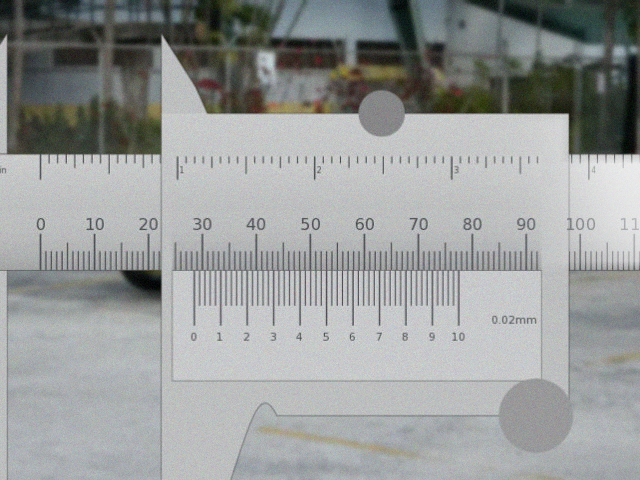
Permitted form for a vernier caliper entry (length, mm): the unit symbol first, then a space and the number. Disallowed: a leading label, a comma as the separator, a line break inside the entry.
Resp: mm 28.5
